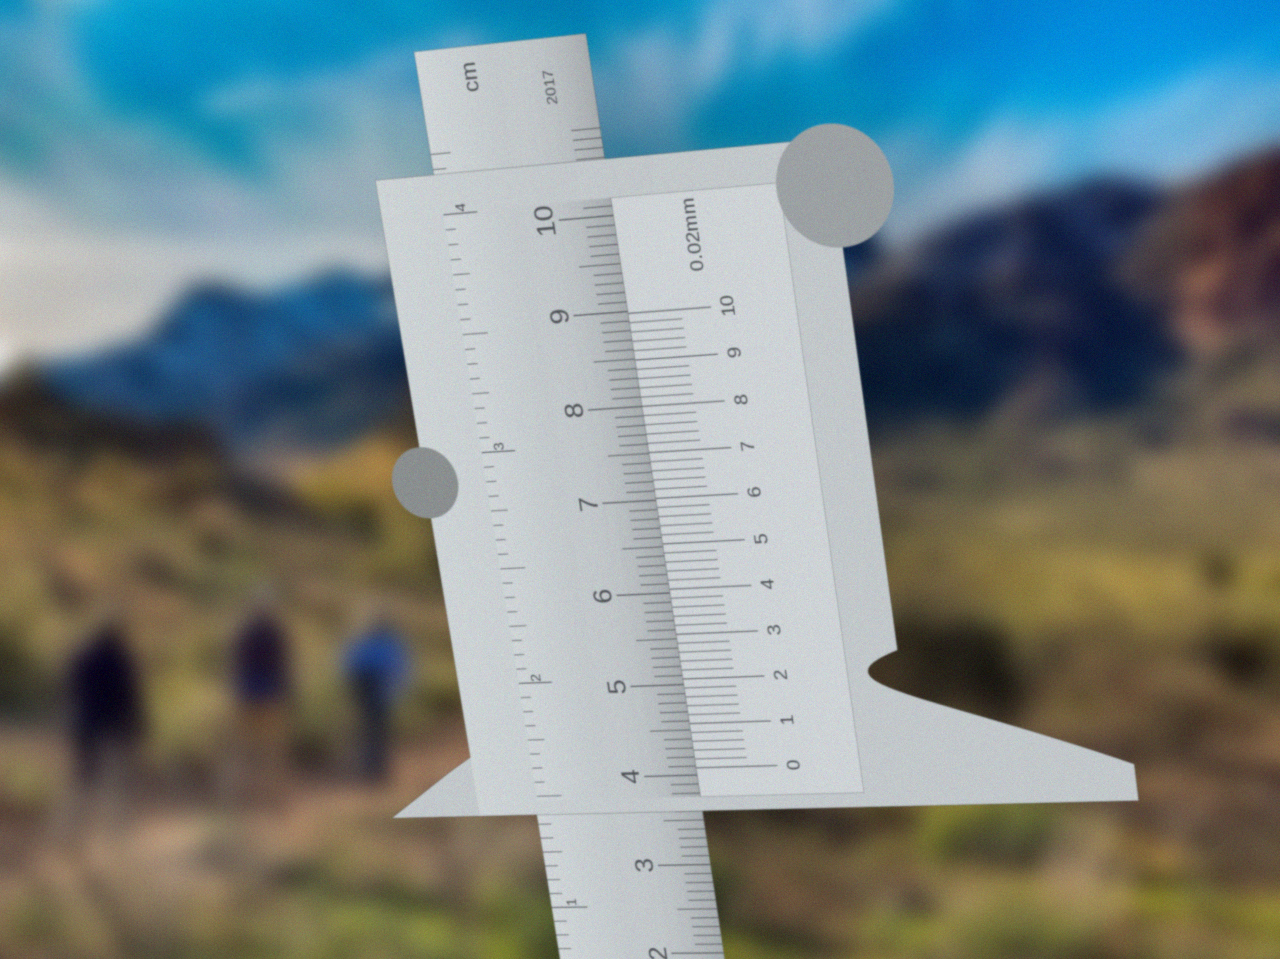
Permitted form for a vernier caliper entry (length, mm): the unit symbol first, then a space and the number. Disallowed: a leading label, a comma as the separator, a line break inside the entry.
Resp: mm 40.8
